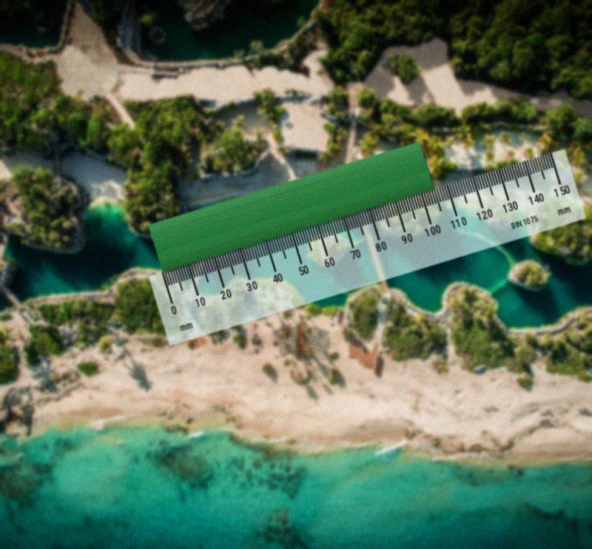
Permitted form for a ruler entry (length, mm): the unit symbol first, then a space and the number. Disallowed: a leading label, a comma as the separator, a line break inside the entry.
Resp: mm 105
